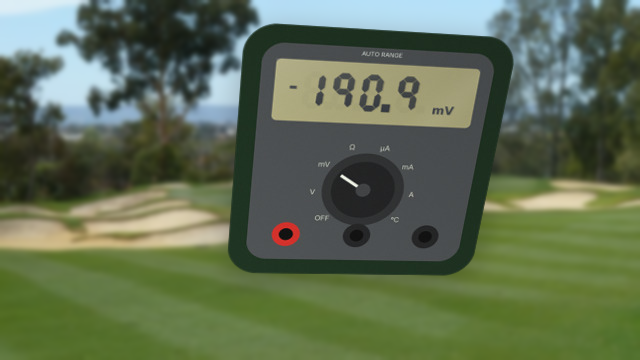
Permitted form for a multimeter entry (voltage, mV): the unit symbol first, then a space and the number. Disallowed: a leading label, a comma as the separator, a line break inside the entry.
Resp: mV -190.9
